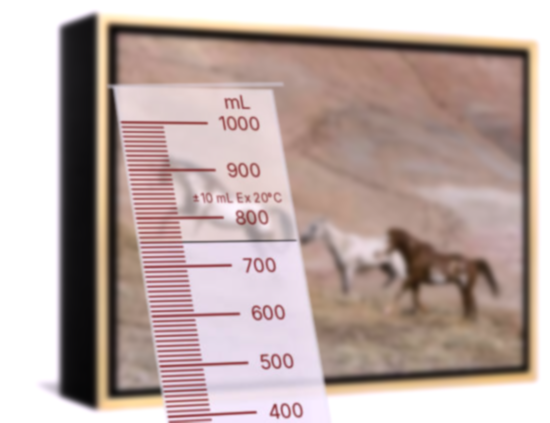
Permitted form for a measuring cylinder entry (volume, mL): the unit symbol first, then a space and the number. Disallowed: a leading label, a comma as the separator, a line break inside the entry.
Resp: mL 750
